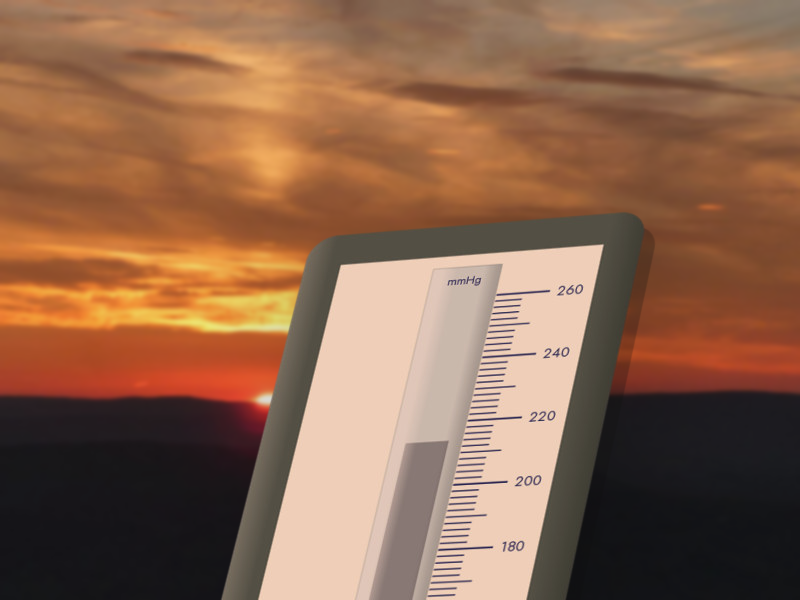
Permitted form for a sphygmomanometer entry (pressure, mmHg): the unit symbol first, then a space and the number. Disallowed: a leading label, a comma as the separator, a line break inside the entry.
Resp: mmHg 214
